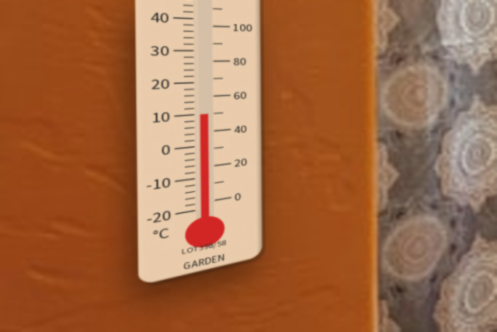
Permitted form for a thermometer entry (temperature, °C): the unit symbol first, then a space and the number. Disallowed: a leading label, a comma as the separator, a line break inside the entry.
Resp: °C 10
